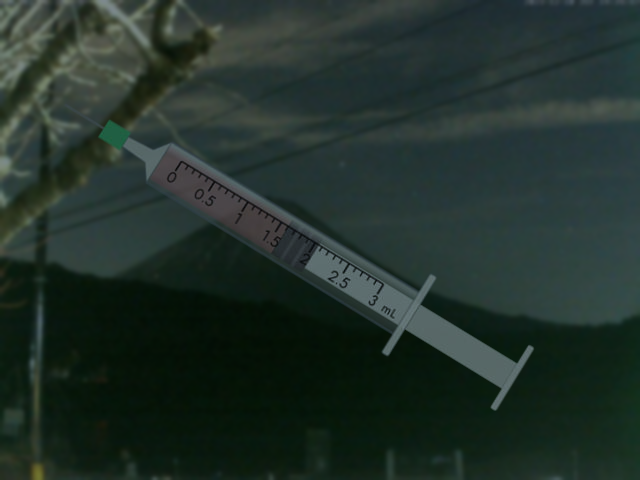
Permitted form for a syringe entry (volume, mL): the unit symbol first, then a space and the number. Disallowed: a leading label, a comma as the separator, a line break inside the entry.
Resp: mL 1.6
